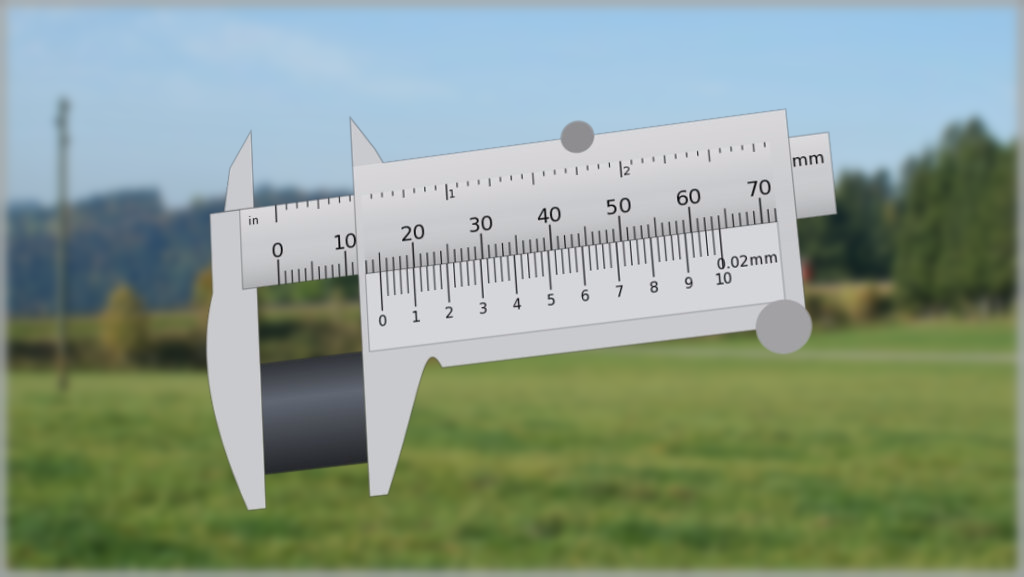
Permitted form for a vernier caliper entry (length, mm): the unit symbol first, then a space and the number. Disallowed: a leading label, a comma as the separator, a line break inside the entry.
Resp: mm 15.0
